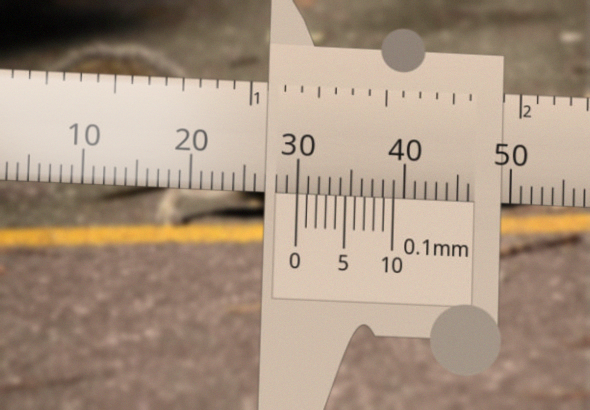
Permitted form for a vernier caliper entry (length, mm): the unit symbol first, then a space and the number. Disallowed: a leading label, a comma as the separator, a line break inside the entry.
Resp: mm 30.0
